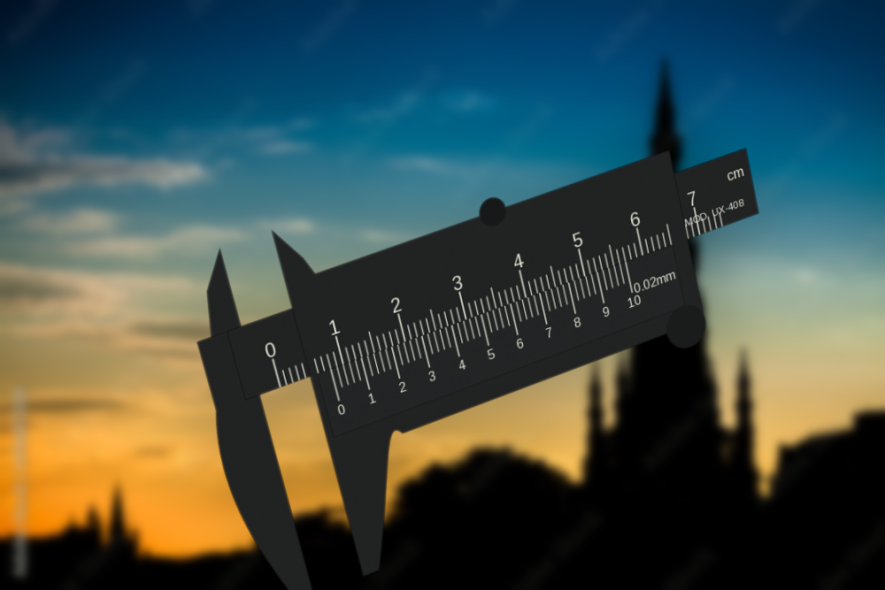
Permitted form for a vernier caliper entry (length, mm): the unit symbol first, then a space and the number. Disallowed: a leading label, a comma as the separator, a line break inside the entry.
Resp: mm 8.0
